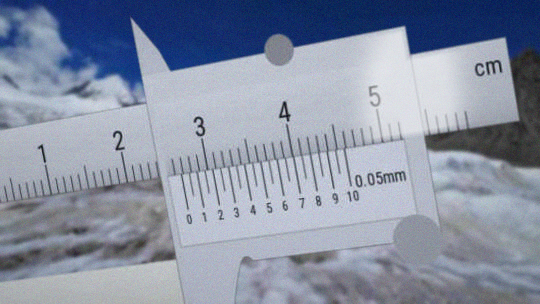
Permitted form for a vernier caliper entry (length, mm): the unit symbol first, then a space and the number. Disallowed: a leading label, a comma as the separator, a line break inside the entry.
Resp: mm 26.8
